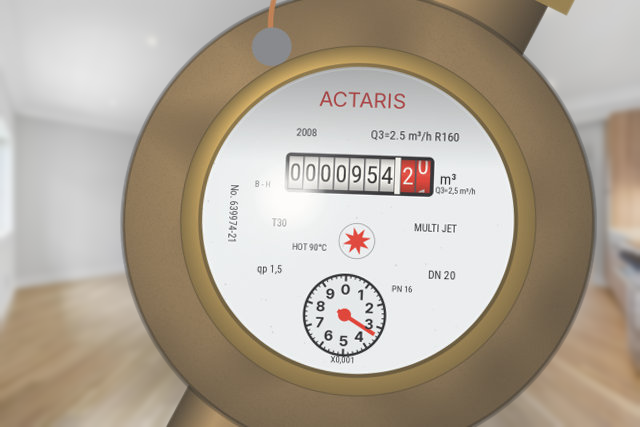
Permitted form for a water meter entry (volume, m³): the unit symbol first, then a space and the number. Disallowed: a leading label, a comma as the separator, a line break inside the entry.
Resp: m³ 954.203
